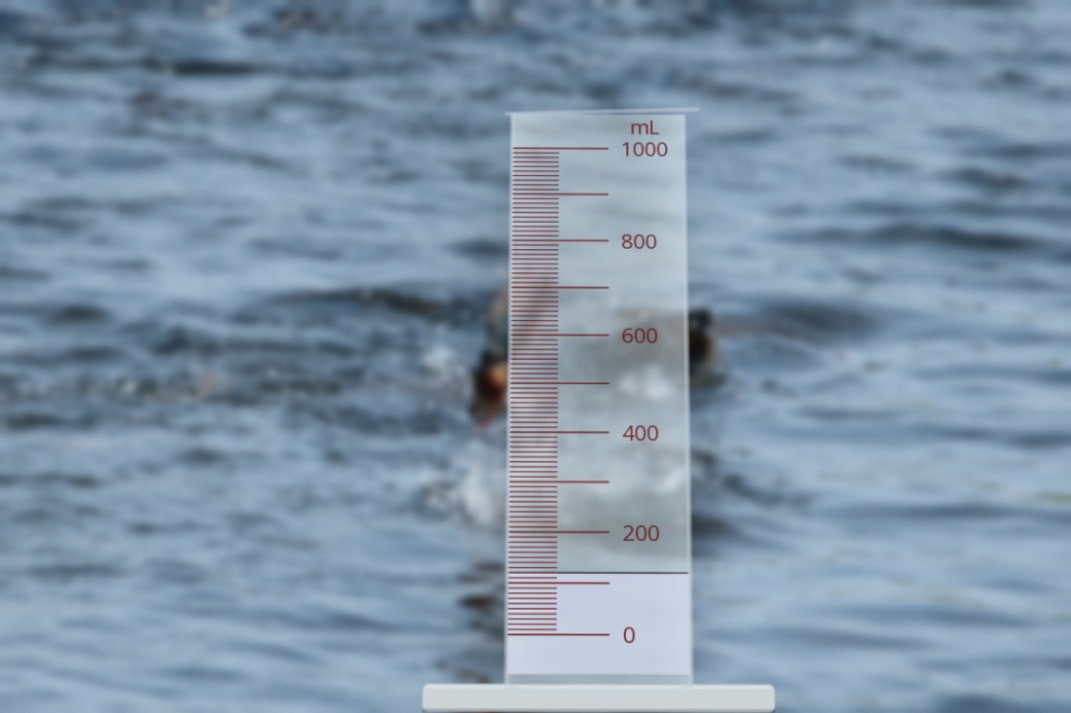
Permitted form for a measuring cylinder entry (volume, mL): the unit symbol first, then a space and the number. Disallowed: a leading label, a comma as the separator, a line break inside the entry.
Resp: mL 120
